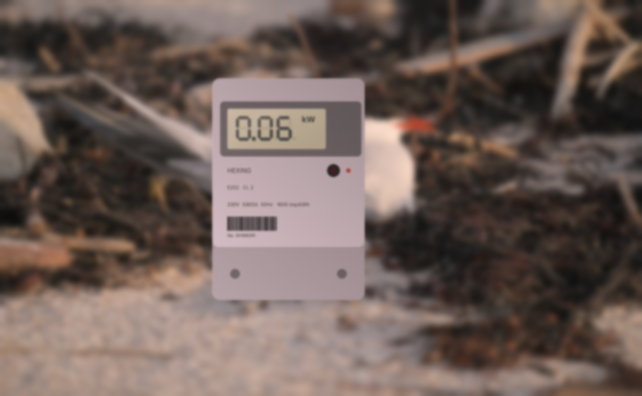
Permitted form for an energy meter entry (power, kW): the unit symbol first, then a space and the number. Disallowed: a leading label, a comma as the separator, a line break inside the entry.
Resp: kW 0.06
